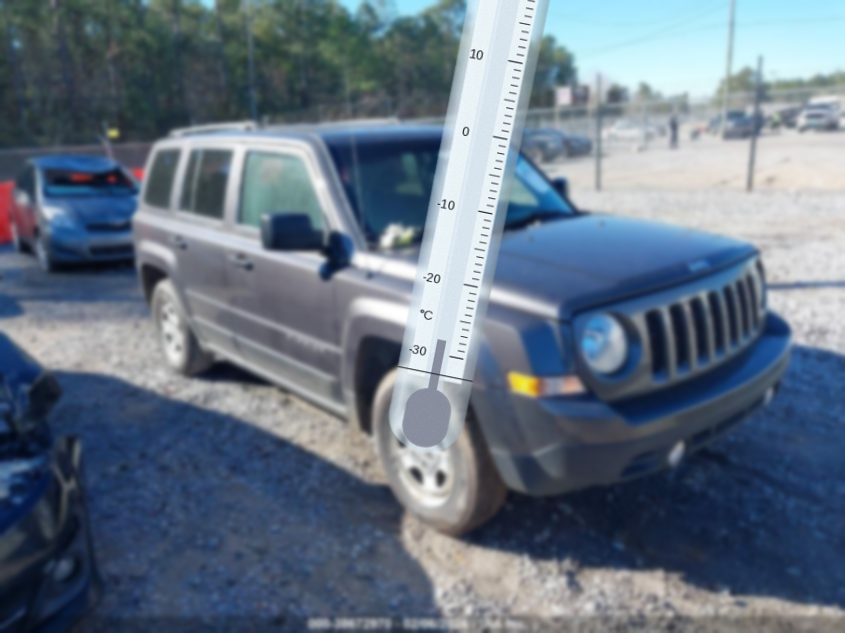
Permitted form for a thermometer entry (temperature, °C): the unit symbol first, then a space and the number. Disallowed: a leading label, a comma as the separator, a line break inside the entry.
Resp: °C -28
